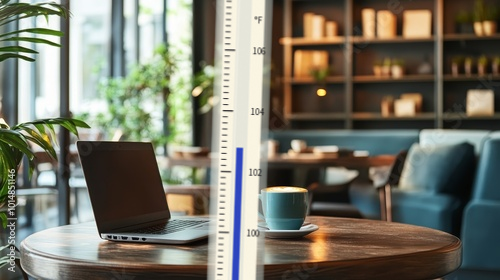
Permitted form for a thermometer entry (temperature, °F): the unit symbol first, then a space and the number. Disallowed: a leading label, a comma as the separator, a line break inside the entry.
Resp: °F 102.8
